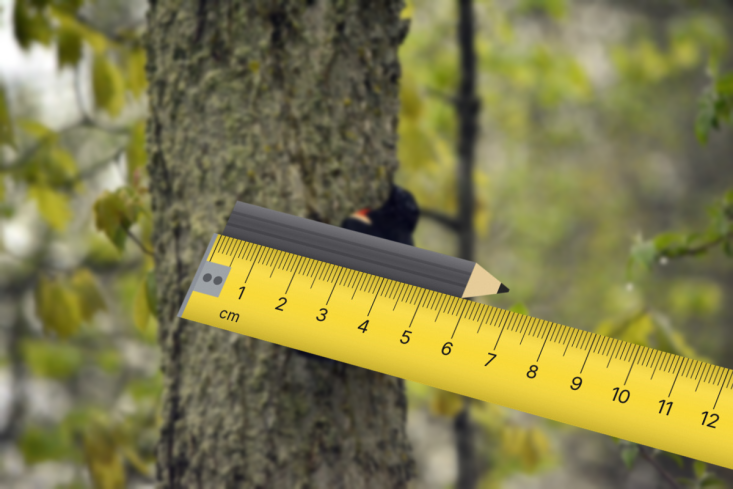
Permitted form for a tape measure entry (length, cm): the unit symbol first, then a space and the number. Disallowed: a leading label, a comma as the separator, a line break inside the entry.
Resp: cm 6.8
